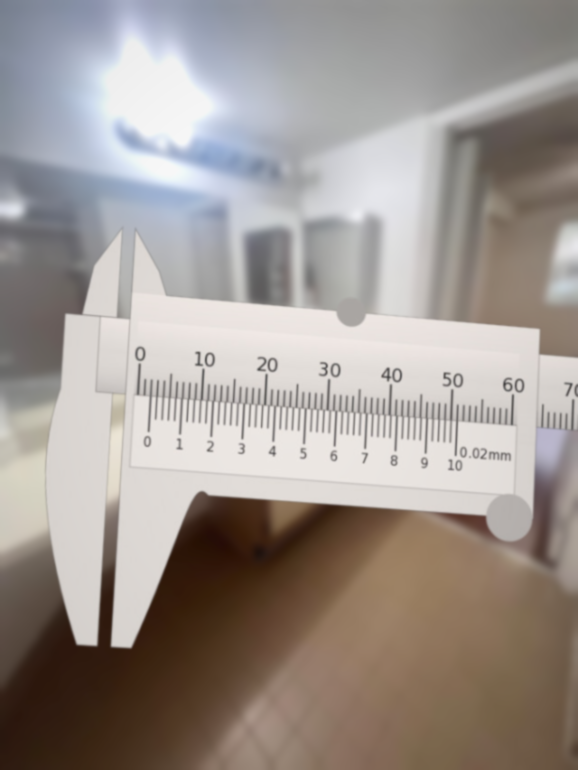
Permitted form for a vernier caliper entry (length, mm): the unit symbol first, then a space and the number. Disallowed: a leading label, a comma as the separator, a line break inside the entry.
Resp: mm 2.0
